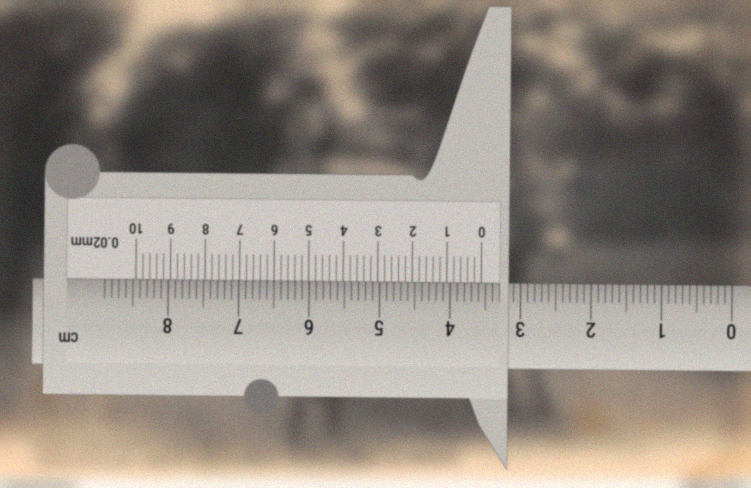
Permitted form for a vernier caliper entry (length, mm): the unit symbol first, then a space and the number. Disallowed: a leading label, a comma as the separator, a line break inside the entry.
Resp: mm 35.6
